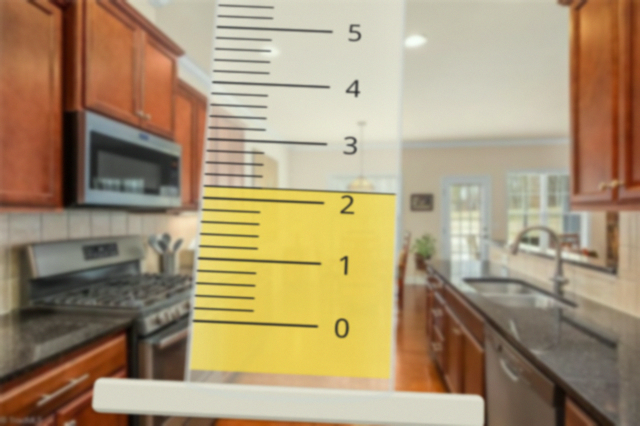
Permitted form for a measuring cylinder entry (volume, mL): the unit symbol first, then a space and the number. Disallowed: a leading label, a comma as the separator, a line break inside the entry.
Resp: mL 2.2
